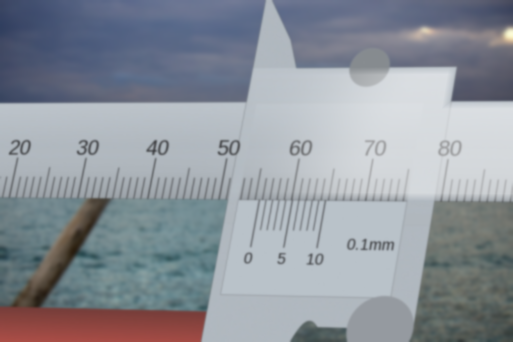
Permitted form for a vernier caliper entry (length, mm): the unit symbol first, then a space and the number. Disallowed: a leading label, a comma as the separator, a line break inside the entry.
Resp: mm 55.6
